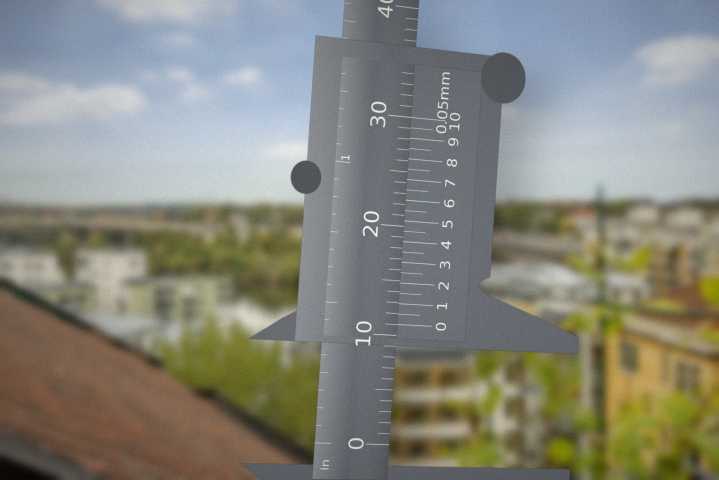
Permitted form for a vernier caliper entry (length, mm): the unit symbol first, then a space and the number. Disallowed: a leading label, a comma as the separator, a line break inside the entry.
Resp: mm 11.0
